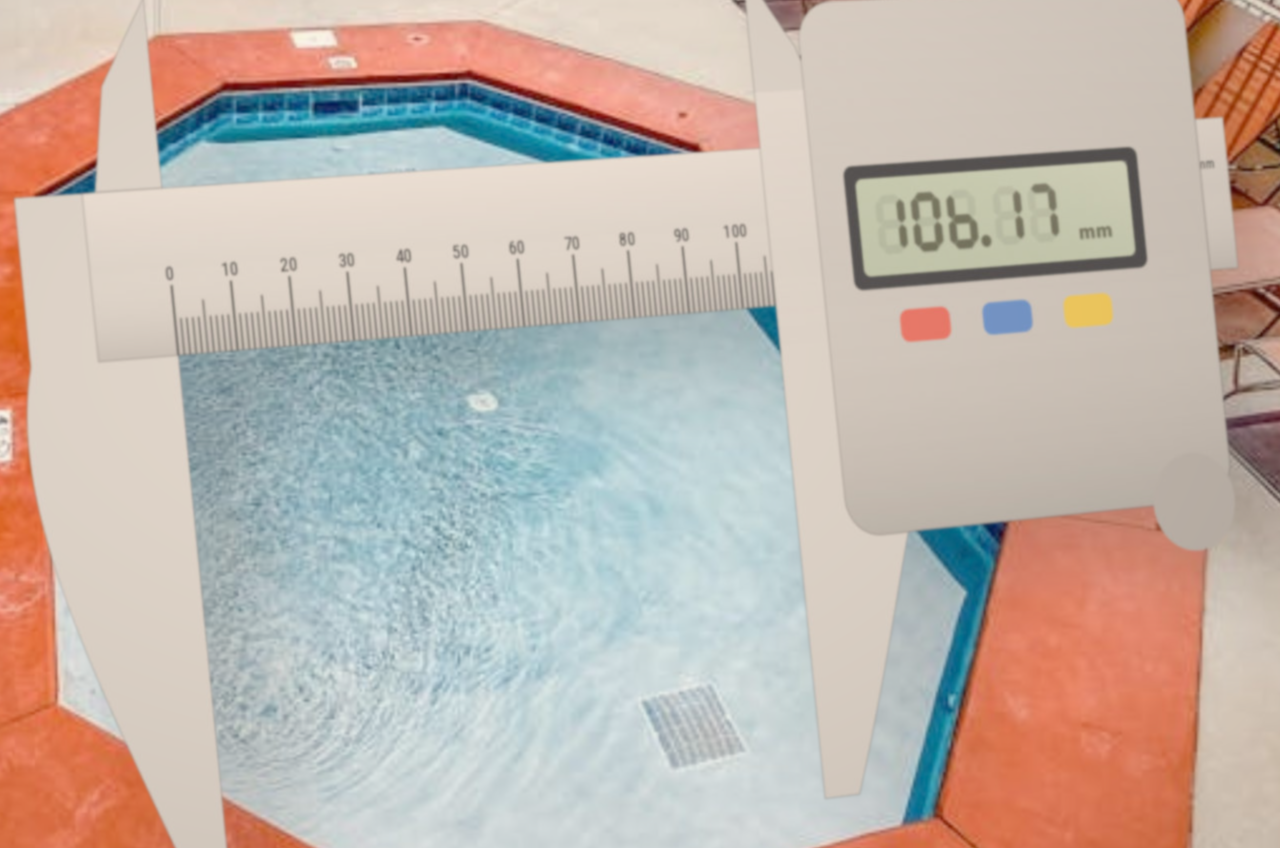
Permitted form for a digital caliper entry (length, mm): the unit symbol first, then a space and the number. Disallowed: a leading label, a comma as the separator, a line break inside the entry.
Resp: mm 106.17
